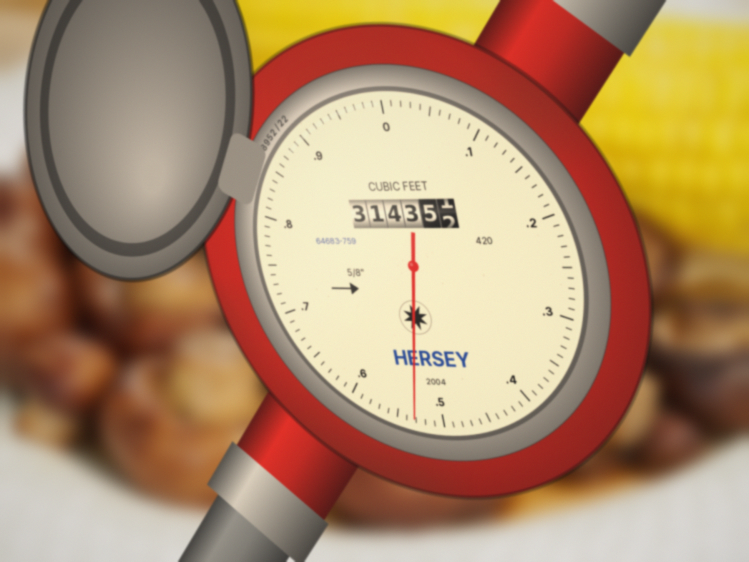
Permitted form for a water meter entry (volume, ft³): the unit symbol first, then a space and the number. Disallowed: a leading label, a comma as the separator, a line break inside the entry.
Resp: ft³ 314351.53
